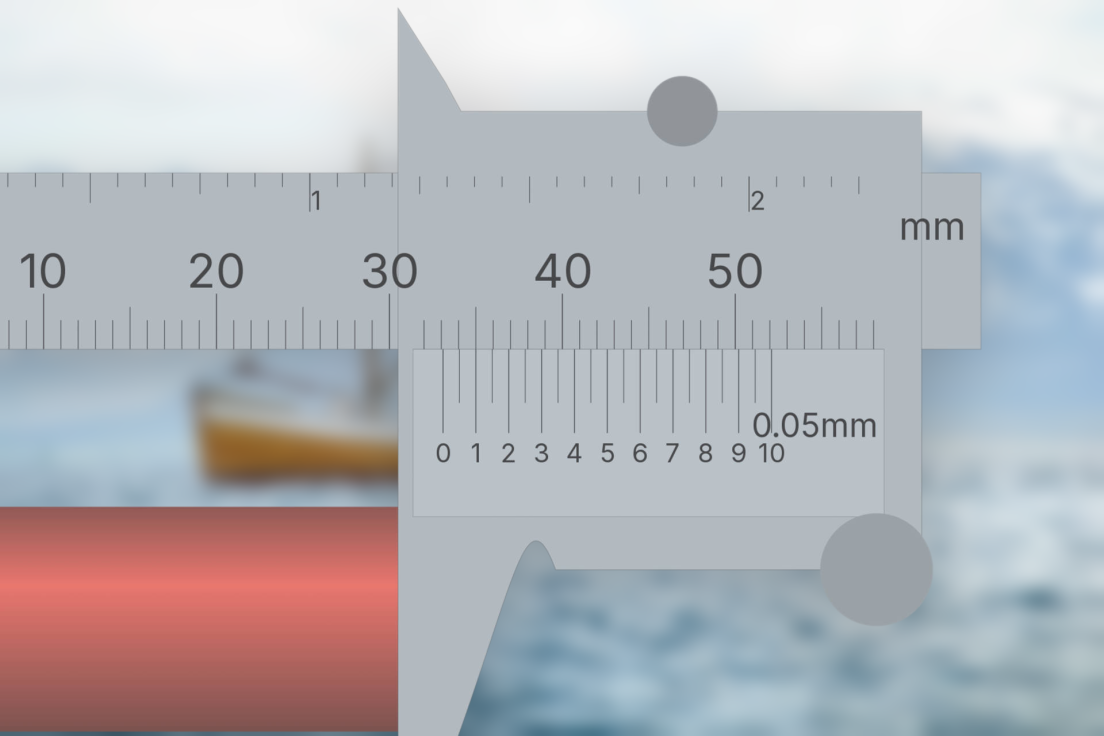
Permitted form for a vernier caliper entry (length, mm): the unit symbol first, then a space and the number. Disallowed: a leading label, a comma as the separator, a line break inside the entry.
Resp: mm 33.1
